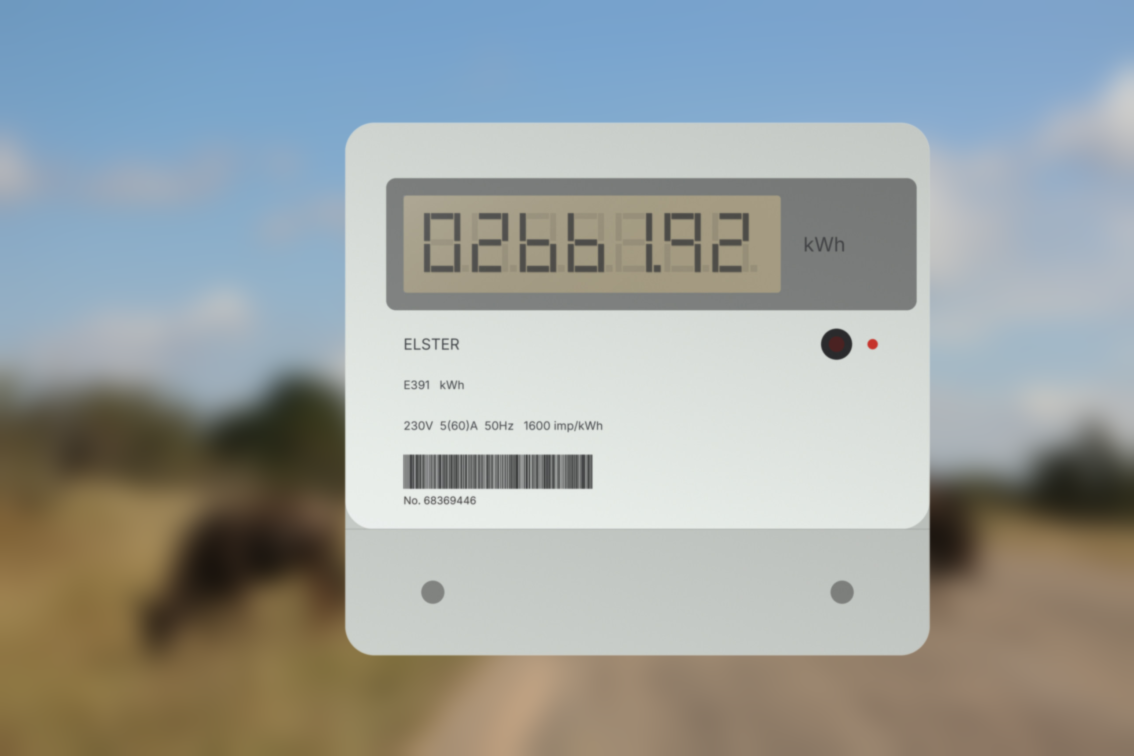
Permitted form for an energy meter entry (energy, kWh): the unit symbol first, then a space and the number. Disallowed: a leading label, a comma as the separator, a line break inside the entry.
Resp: kWh 2661.92
